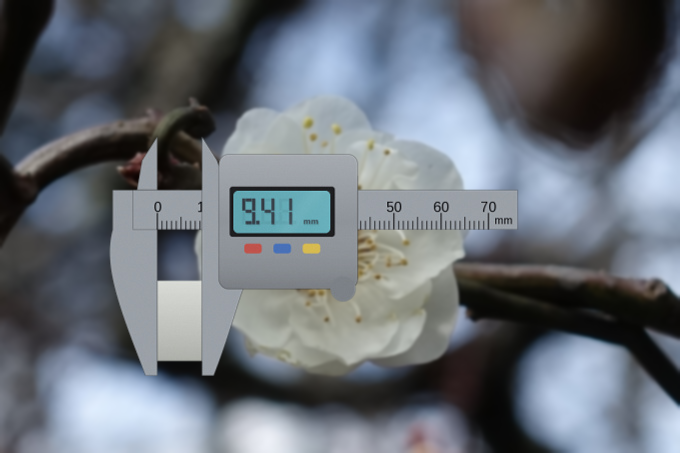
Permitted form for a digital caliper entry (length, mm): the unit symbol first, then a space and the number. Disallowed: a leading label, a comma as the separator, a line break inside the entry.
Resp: mm 9.41
